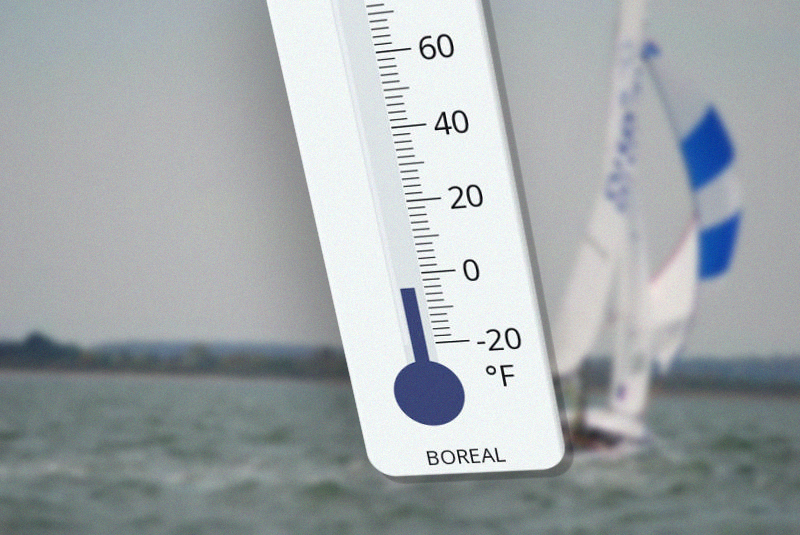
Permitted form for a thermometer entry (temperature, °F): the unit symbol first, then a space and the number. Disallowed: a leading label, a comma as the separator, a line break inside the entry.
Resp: °F -4
